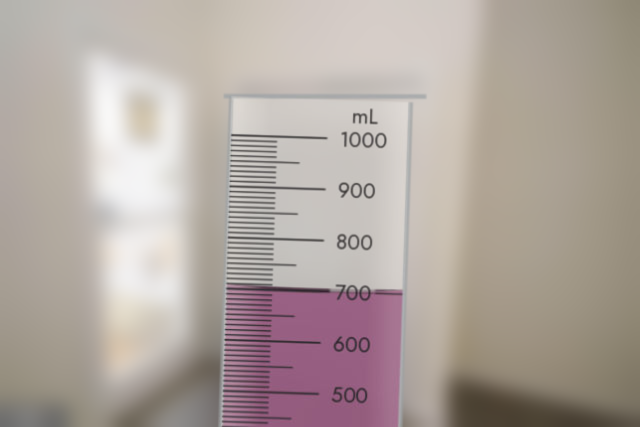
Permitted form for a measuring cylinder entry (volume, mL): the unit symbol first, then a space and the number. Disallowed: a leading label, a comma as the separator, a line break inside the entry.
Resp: mL 700
